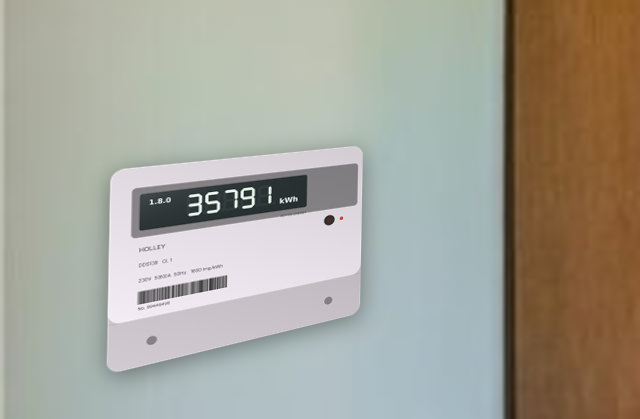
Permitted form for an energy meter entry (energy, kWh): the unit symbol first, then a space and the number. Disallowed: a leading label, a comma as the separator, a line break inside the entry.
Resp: kWh 35791
